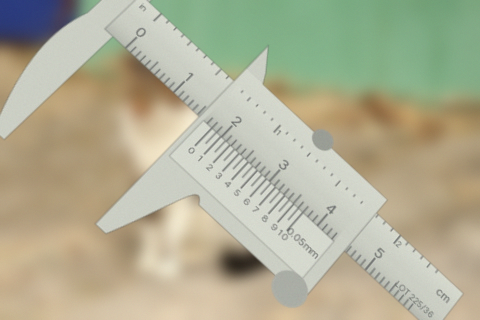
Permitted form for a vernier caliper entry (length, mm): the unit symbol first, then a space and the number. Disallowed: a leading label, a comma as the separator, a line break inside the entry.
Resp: mm 18.0
